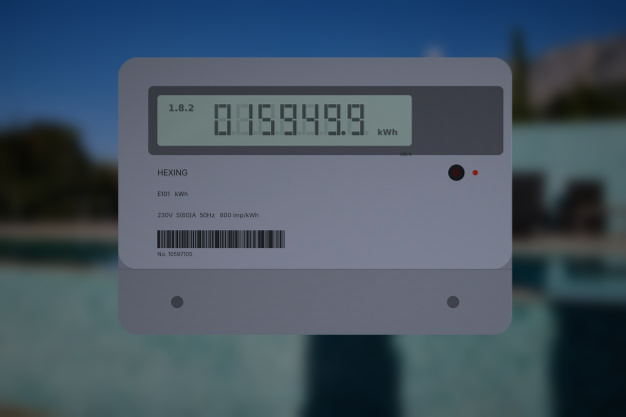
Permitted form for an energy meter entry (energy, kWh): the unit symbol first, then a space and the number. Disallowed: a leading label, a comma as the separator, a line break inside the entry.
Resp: kWh 15949.9
